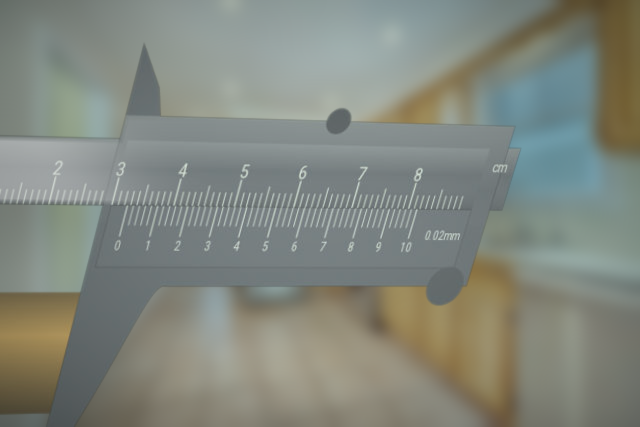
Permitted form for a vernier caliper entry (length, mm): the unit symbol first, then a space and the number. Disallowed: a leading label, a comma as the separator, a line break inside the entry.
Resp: mm 32.5
